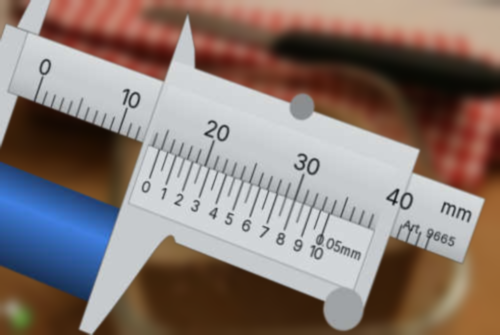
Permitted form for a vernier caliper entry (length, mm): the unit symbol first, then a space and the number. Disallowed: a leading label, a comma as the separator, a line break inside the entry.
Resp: mm 14.8
